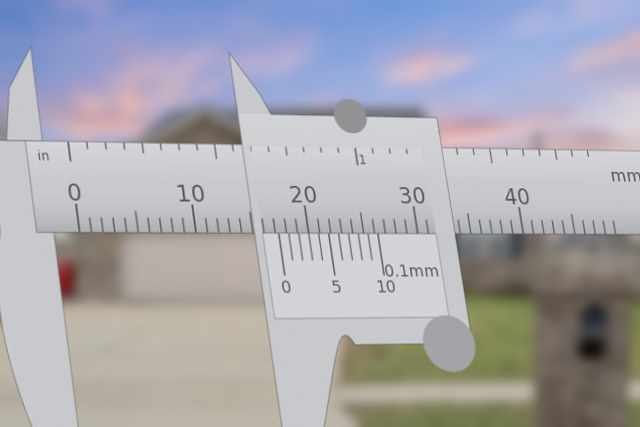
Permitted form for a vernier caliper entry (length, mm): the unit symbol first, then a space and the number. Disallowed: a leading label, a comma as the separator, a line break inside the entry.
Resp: mm 17.3
